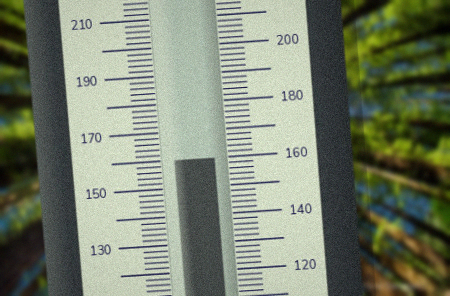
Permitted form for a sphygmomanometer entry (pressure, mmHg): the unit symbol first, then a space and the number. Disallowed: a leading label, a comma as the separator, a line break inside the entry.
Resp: mmHg 160
